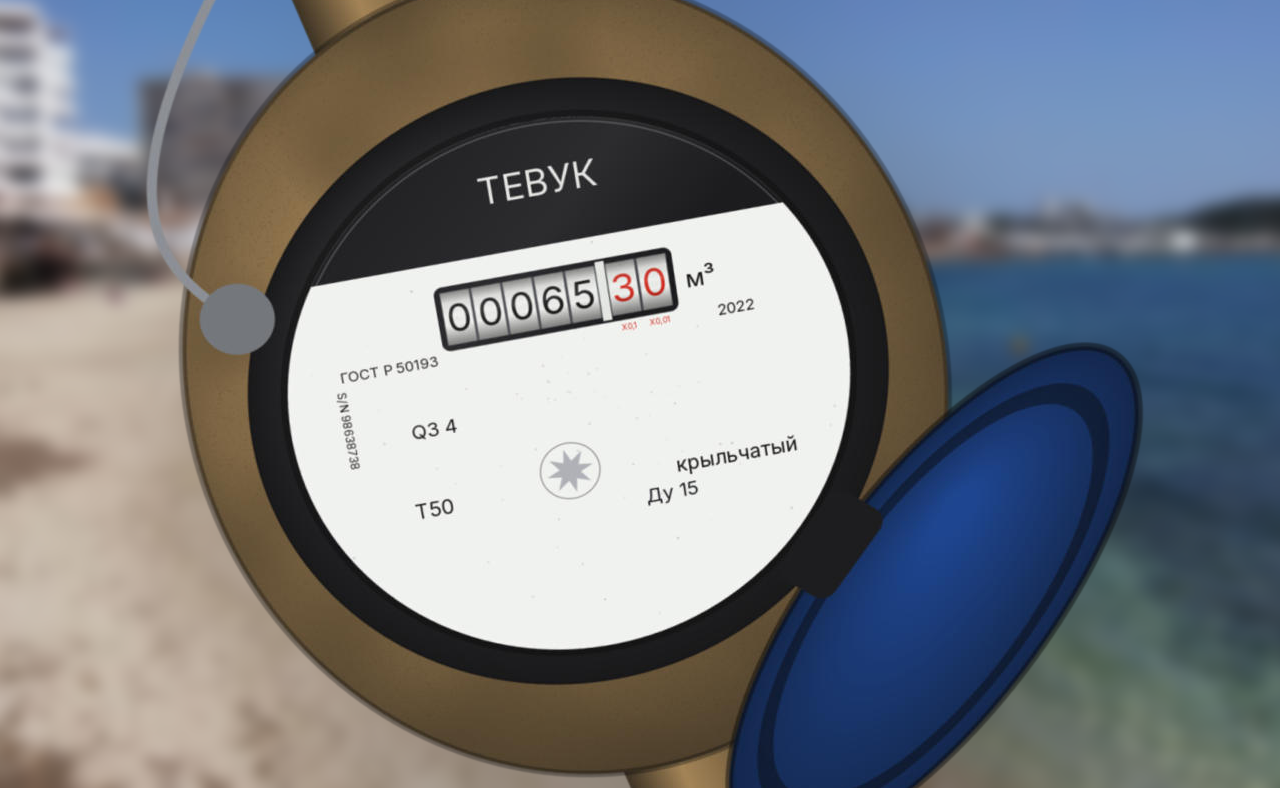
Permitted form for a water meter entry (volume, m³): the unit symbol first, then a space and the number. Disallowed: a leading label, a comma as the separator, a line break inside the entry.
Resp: m³ 65.30
